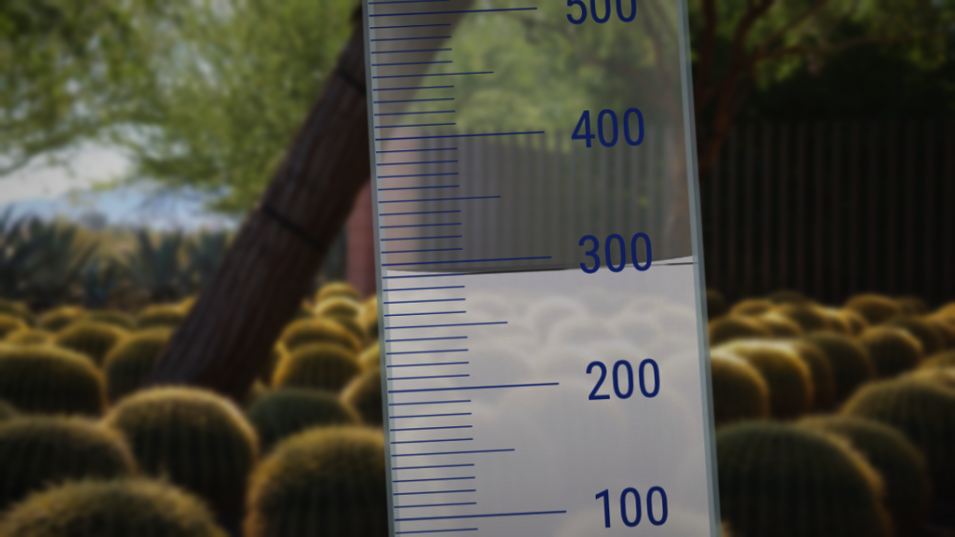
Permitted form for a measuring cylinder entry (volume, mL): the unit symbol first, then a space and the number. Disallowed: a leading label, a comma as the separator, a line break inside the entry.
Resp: mL 290
